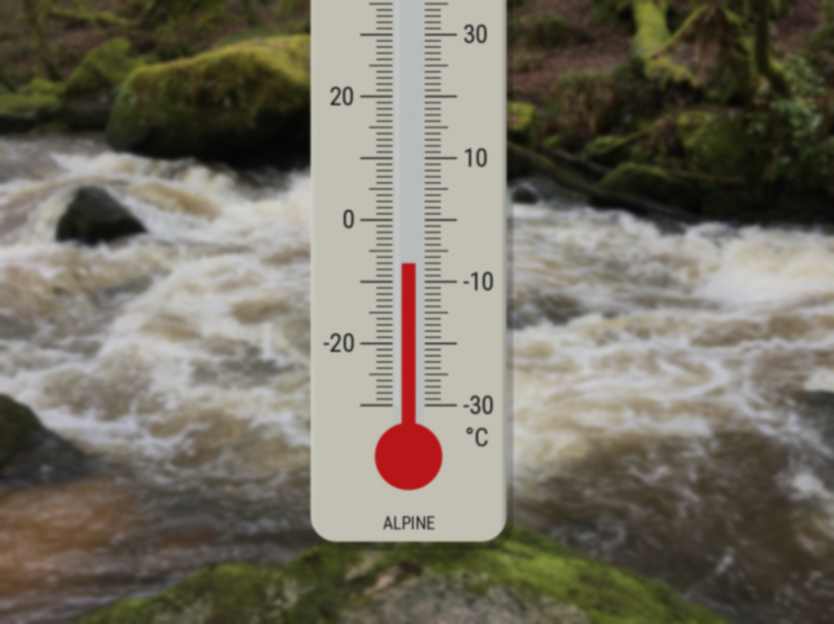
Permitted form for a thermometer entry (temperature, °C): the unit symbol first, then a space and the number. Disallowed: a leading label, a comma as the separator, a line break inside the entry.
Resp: °C -7
